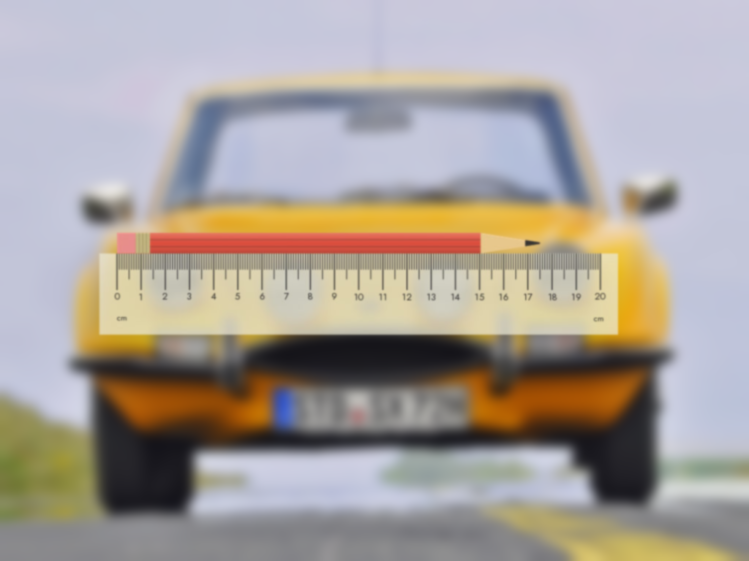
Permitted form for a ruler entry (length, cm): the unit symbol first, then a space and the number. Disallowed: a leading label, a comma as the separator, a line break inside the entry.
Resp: cm 17.5
